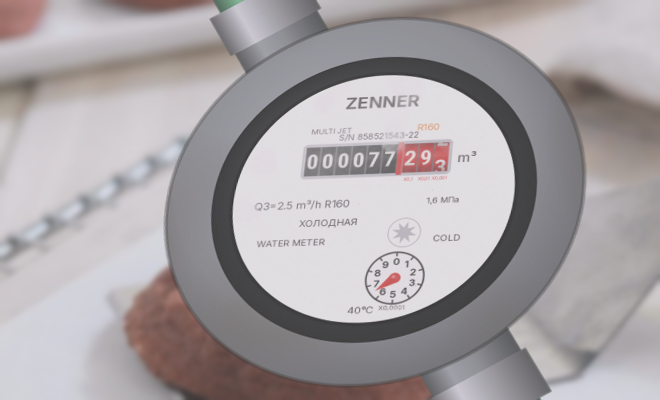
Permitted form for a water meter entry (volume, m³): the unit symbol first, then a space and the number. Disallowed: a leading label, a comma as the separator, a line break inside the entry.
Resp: m³ 77.2926
